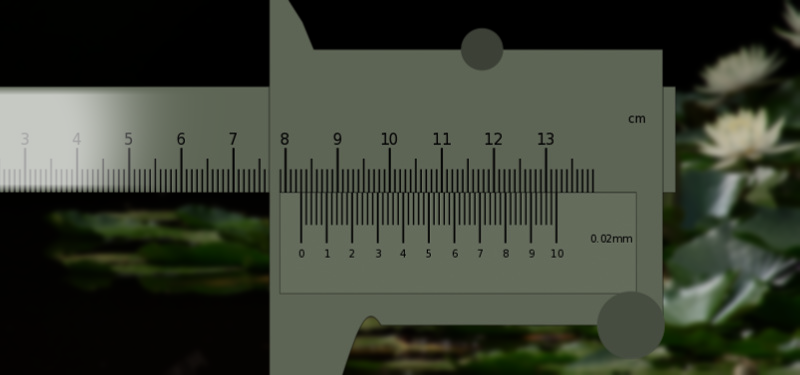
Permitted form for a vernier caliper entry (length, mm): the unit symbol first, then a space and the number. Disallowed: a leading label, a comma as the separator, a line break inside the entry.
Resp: mm 83.0
